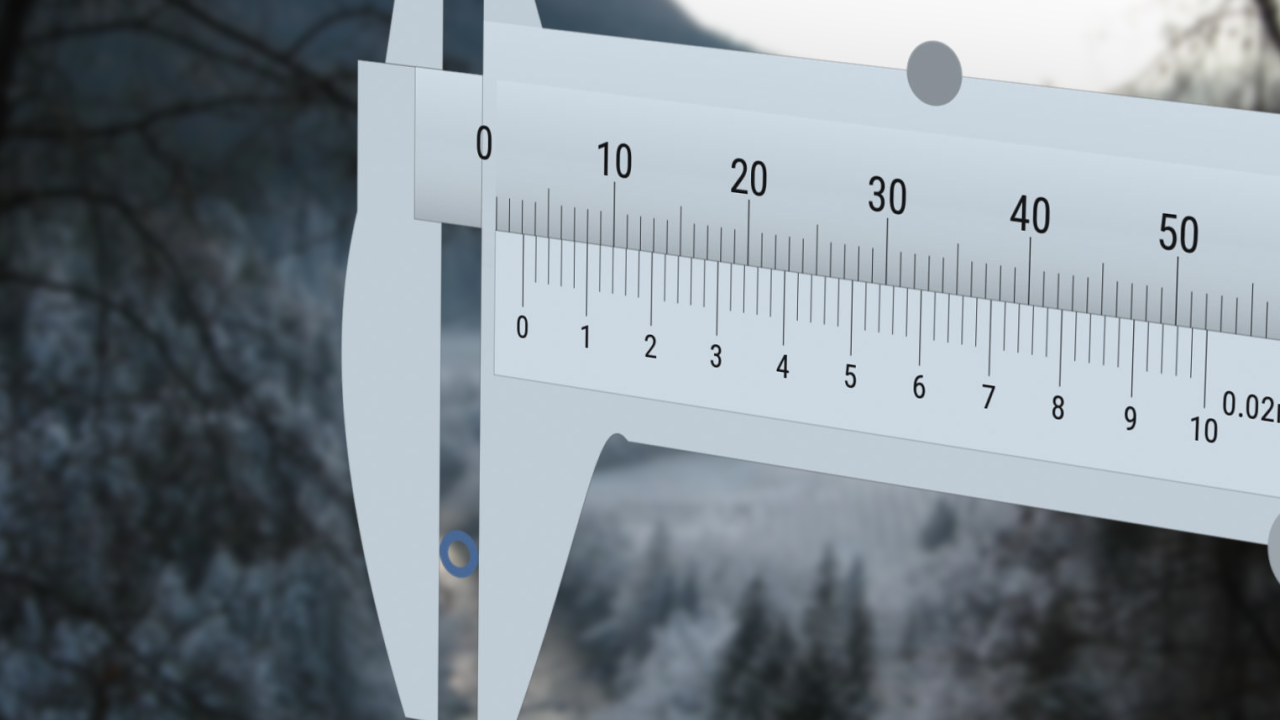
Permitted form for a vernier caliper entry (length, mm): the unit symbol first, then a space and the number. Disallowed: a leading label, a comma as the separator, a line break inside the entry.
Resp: mm 3.1
